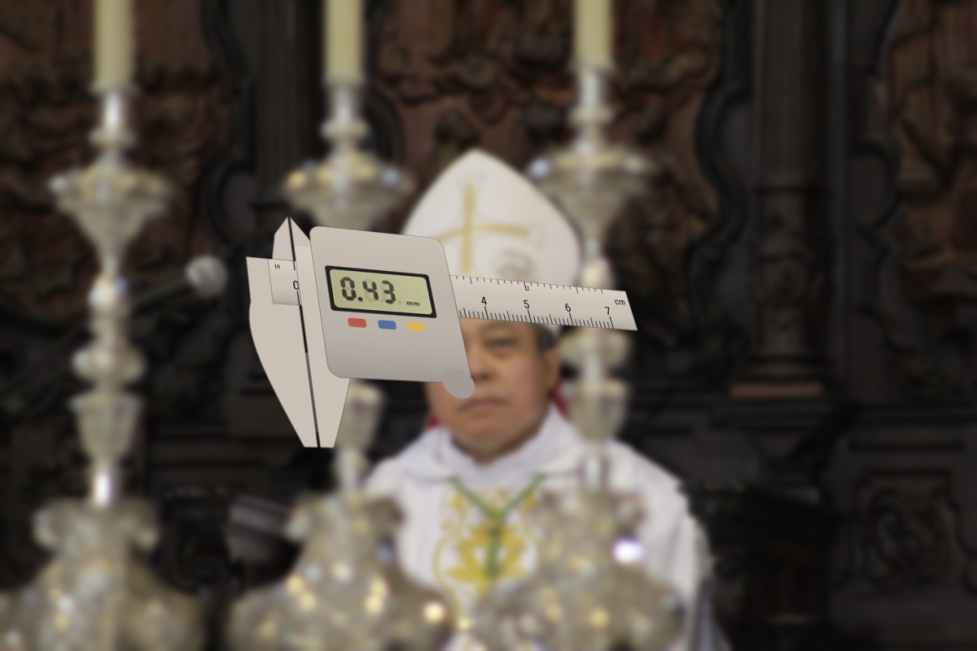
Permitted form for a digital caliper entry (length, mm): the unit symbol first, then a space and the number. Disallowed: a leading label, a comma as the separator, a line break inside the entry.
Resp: mm 0.43
